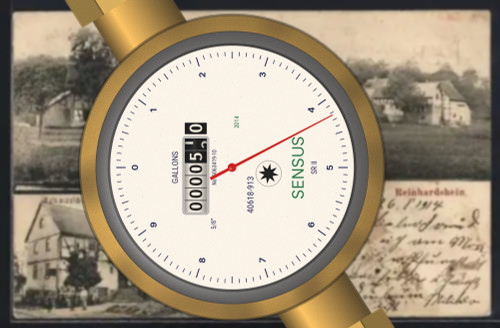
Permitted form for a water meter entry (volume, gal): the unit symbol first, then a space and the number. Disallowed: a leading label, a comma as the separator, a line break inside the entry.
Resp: gal 514.2
